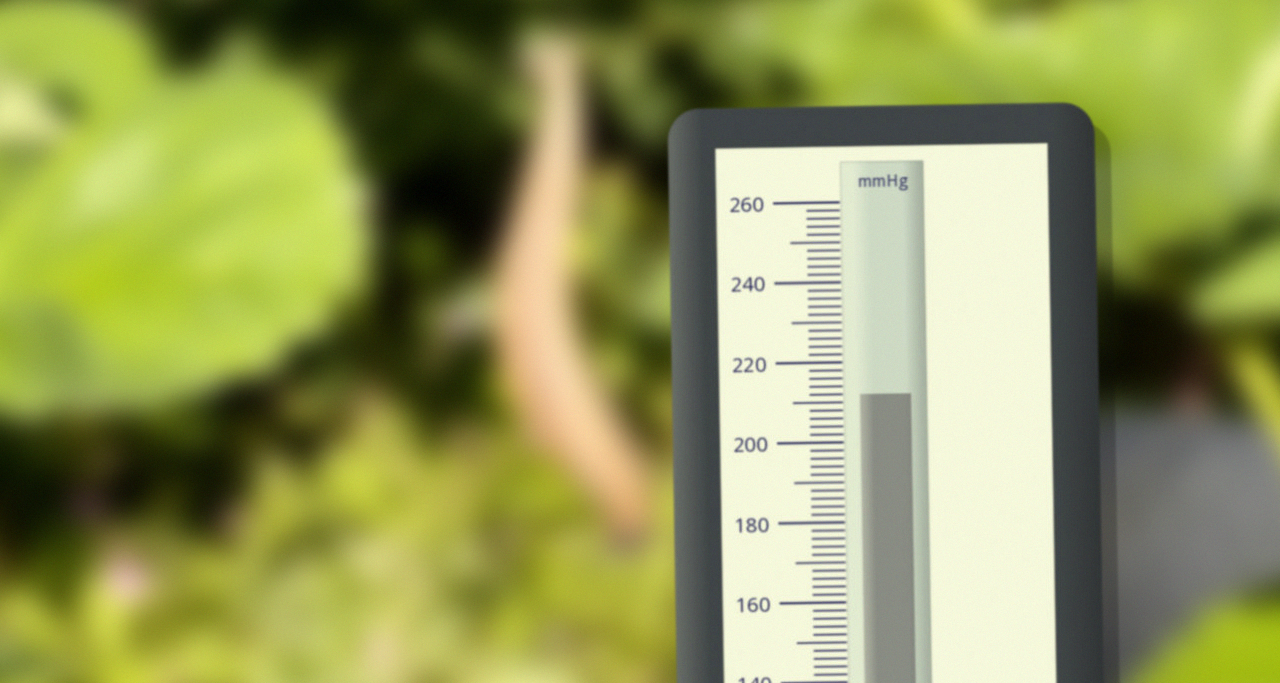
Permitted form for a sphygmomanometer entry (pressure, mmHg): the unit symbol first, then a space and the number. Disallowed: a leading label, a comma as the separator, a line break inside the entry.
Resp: mmHg 212
